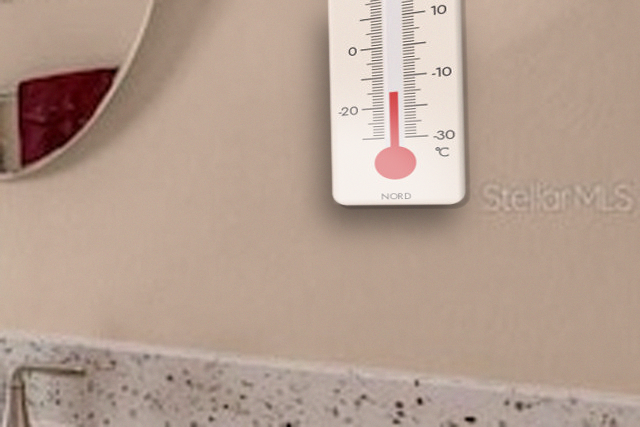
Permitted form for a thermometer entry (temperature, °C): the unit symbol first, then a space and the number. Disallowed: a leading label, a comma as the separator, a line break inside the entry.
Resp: °C -15
